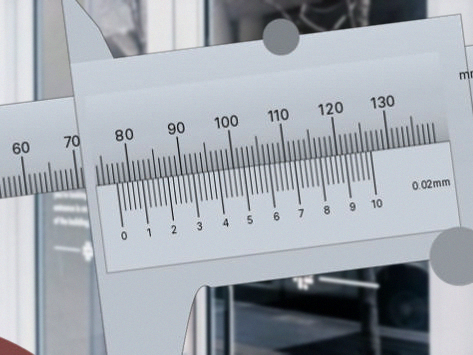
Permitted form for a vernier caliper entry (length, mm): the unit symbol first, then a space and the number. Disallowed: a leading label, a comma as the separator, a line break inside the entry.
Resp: mm 77.5
